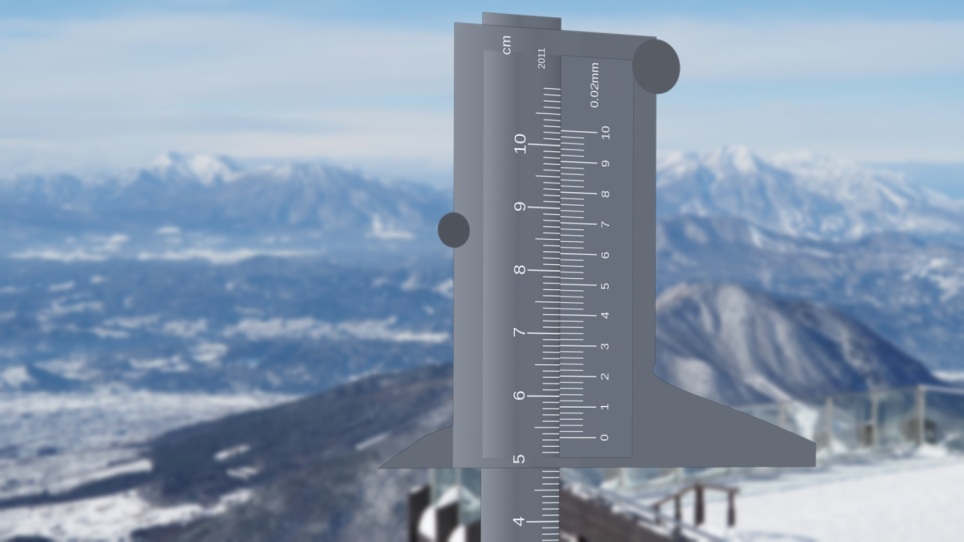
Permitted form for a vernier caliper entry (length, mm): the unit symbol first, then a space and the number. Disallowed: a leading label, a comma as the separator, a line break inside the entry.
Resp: mm 53.4
